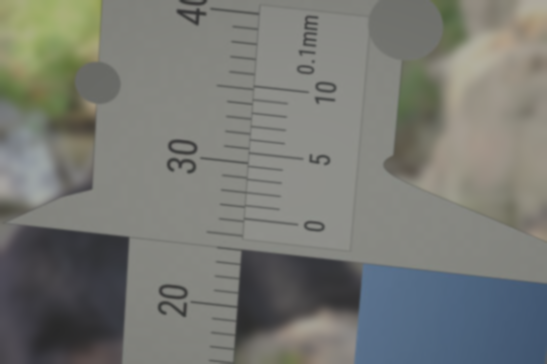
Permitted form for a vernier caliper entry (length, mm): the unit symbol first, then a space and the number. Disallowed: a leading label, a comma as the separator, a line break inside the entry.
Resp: mm 26.2
